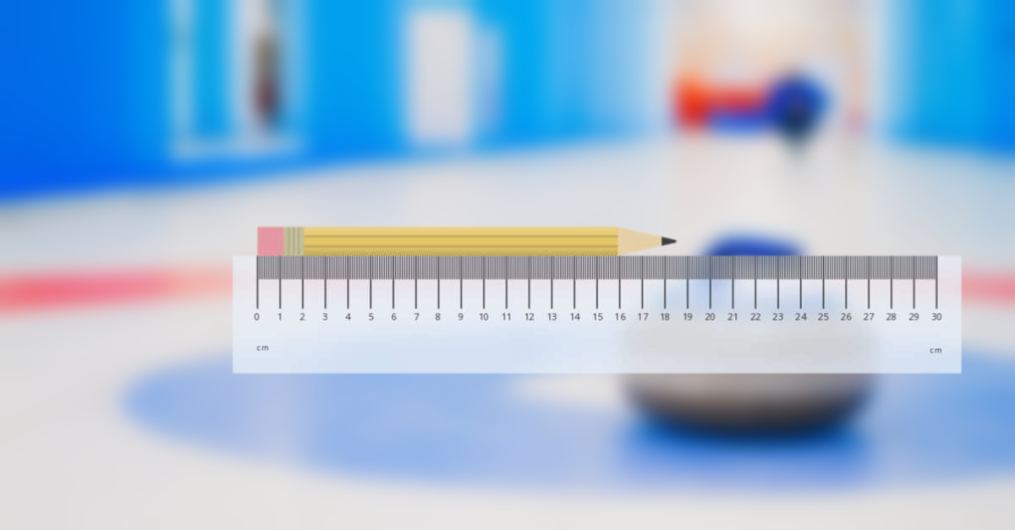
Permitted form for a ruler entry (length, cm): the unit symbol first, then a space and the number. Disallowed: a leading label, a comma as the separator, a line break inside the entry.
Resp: cm 18.5
